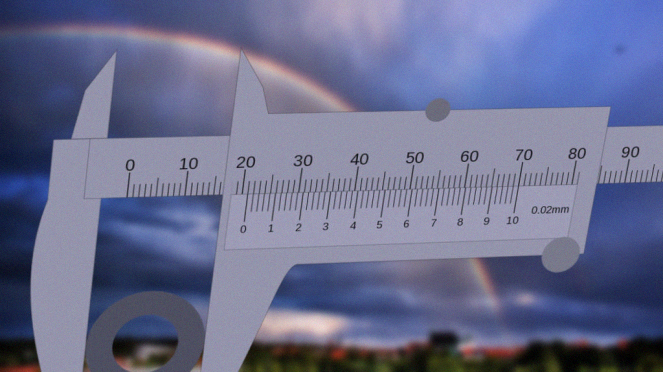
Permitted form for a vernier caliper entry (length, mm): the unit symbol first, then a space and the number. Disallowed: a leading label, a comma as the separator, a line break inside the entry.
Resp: mm 21.0
